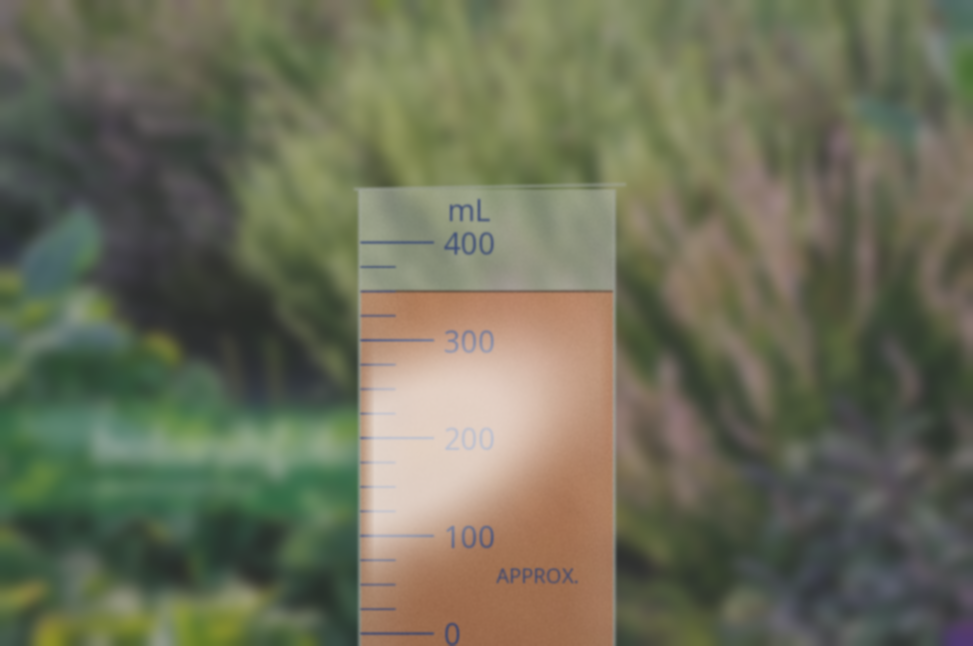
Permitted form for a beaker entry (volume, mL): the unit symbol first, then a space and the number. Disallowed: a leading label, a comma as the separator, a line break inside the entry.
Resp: mL 350
